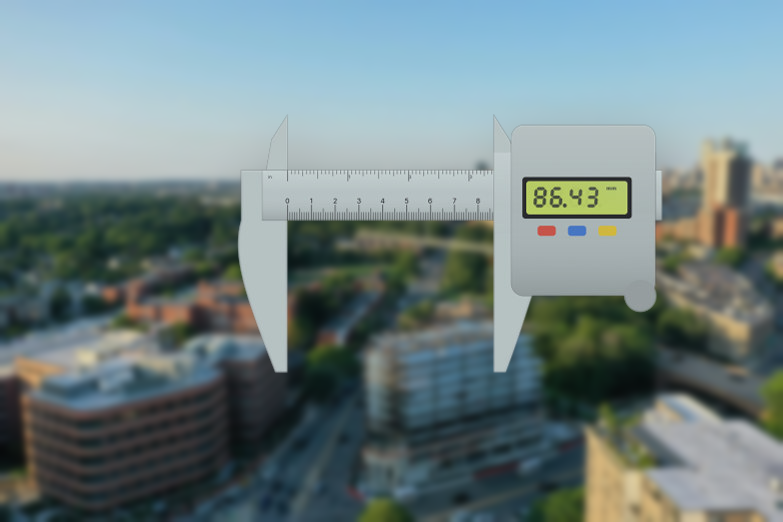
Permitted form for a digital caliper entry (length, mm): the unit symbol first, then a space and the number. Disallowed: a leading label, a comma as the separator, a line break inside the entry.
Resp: mm 86.43
